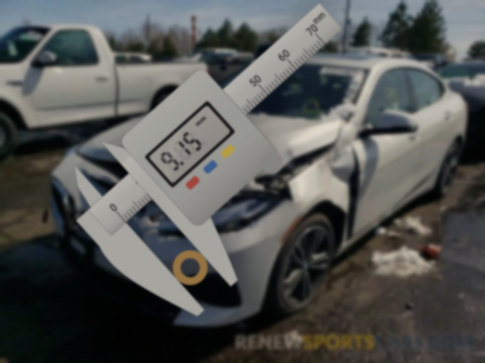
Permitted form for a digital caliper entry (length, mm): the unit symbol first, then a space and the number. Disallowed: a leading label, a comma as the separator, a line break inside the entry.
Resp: mm 9.15
